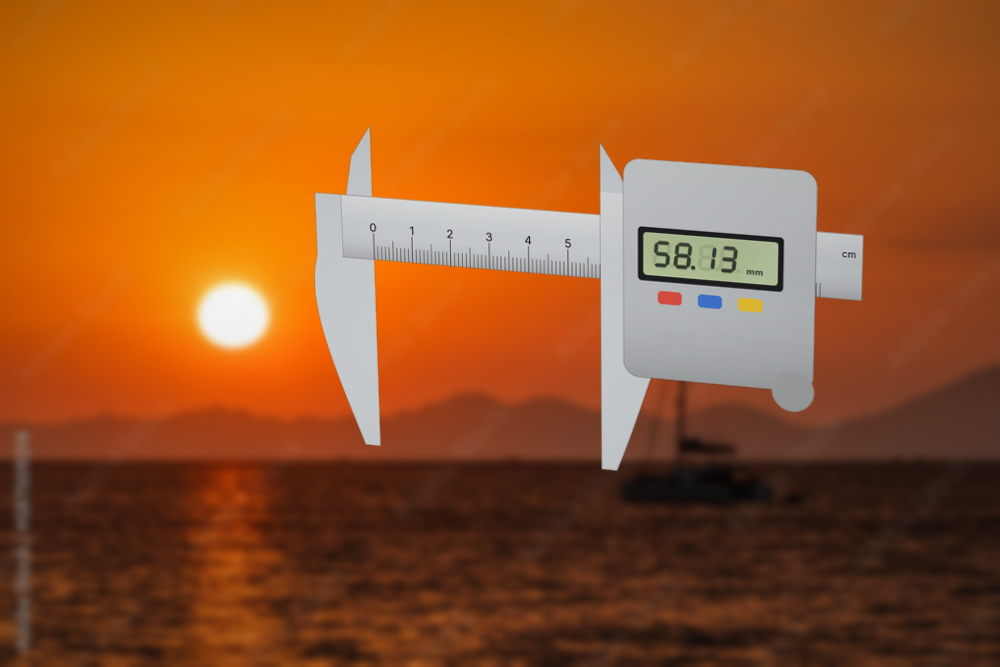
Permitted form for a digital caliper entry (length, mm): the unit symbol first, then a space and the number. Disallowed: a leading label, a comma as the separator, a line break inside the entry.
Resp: mm 58.13
